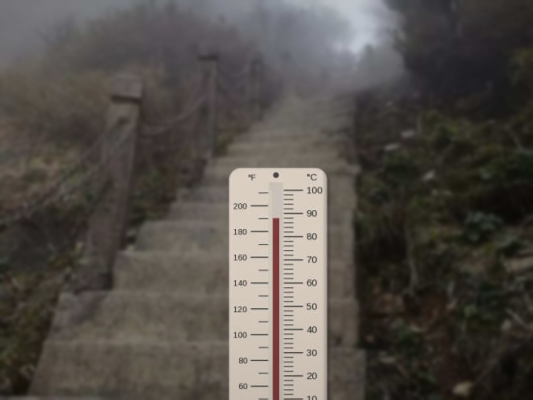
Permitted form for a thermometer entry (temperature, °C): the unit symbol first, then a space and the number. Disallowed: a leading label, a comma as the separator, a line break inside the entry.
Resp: °C 88
